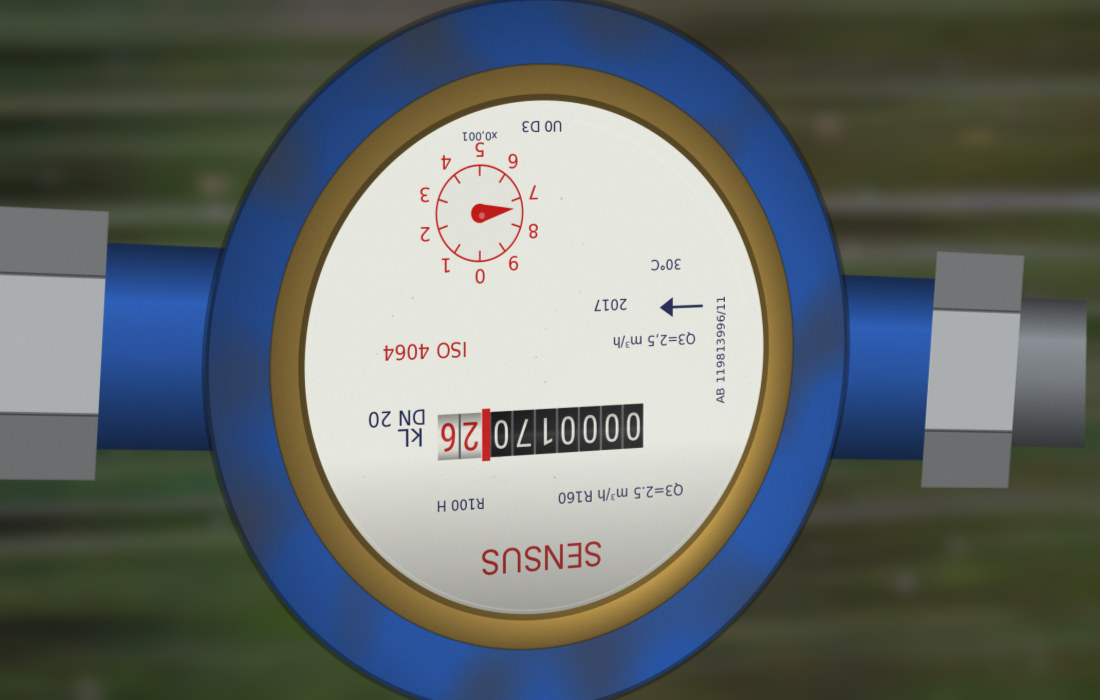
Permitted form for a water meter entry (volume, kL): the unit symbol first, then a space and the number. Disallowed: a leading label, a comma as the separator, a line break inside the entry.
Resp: kL 170.267
